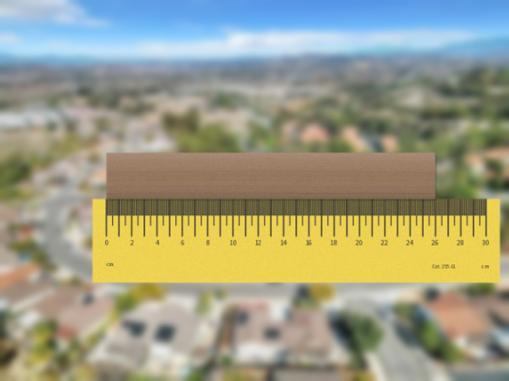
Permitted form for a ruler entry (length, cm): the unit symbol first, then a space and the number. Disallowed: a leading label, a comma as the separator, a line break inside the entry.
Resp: cm 26
